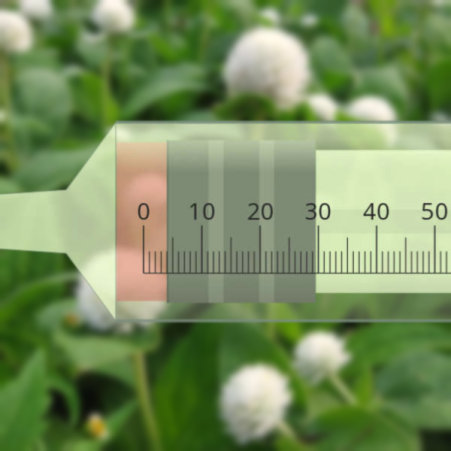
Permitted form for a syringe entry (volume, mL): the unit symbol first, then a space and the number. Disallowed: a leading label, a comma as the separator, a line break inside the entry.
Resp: mL 4
